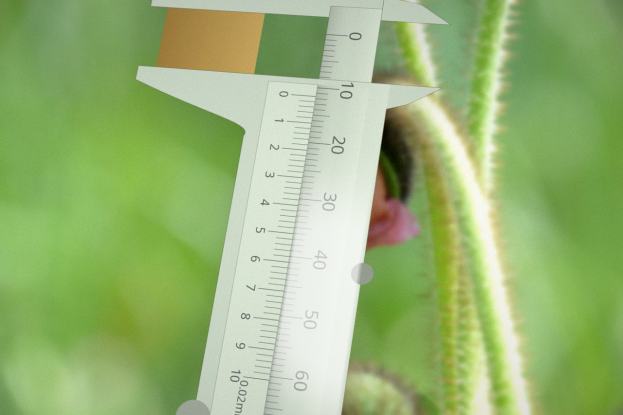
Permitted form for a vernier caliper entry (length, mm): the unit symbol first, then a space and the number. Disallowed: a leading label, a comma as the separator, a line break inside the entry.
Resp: mm 11.6
